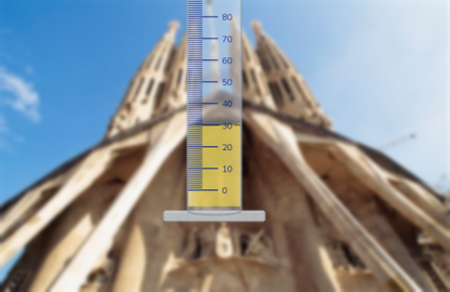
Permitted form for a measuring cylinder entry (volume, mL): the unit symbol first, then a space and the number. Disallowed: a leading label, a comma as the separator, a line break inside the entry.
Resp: mL 30
